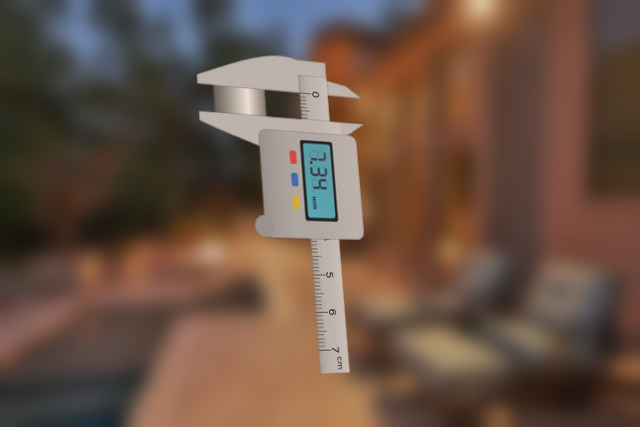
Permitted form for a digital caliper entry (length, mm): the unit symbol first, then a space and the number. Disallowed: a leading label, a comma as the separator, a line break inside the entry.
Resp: mm 7.34
